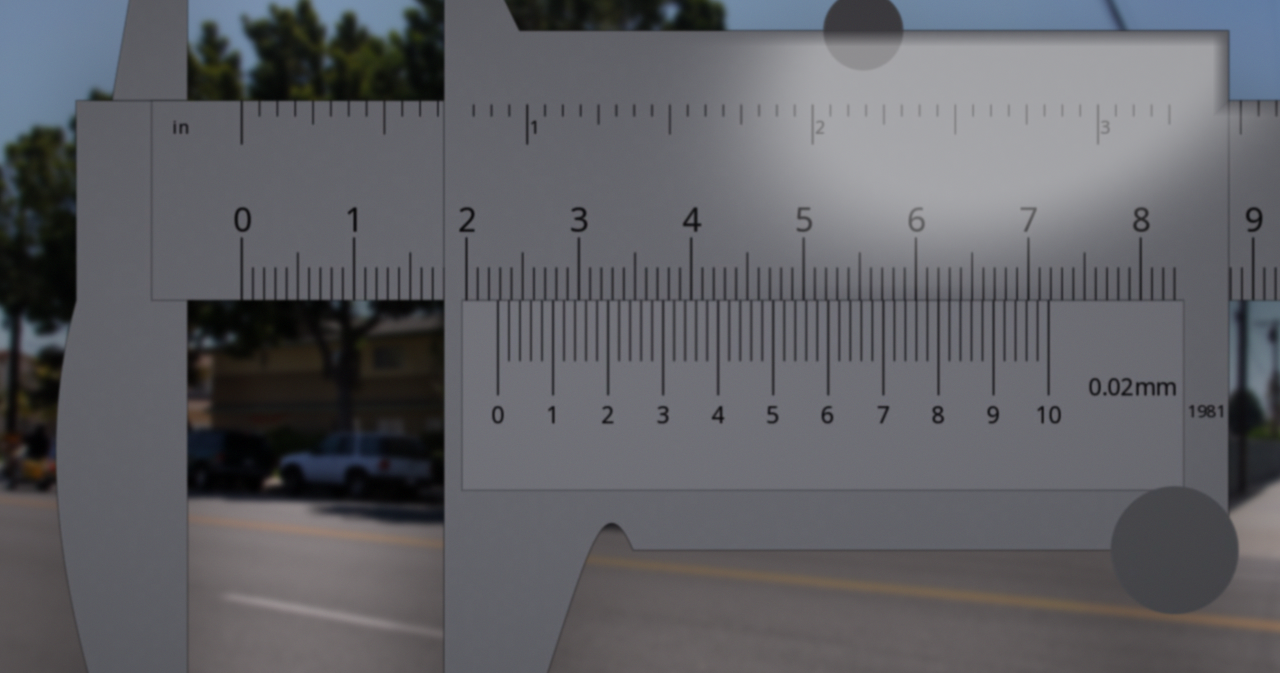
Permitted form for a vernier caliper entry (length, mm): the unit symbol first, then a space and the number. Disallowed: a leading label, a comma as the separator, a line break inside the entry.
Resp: mm 22.8
